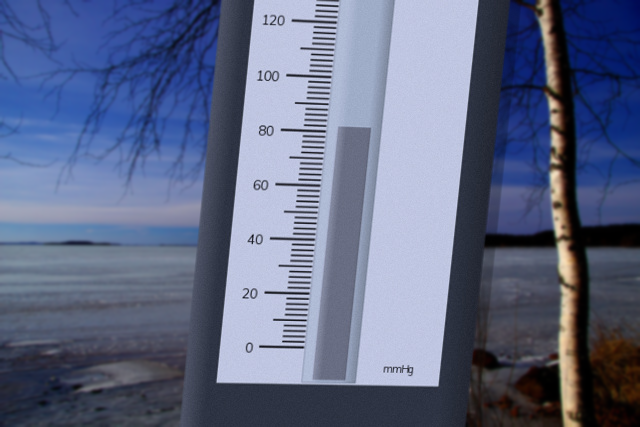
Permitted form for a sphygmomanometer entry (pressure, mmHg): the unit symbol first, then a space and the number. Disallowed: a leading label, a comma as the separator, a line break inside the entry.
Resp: mmHg 82
